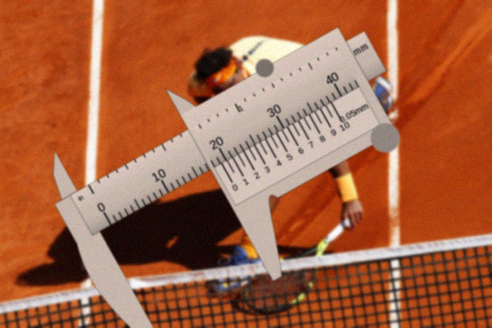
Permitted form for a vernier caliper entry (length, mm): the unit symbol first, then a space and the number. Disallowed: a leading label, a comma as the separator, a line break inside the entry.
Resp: mm 19.2
